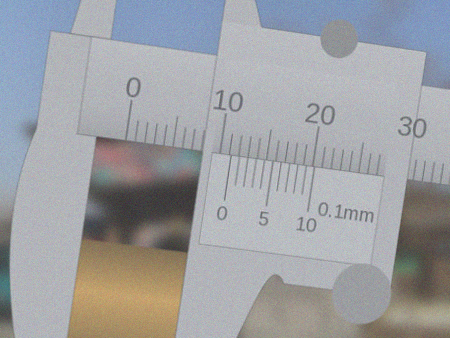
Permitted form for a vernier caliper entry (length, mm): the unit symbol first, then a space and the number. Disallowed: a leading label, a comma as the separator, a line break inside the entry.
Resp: mm 11.2
